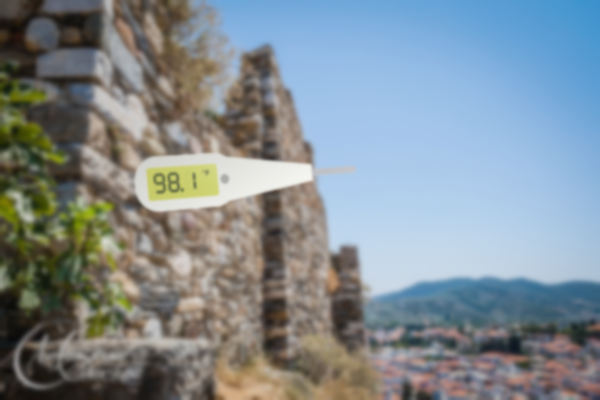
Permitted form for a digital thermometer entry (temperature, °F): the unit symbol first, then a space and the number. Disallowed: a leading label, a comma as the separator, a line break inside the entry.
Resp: °F 98.1
